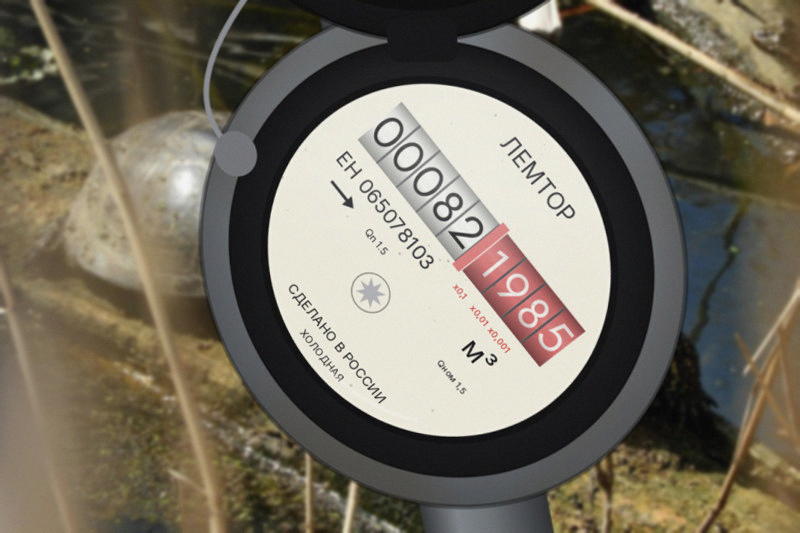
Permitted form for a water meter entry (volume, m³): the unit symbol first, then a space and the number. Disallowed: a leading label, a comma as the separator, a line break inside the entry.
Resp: m³ 82.1985
